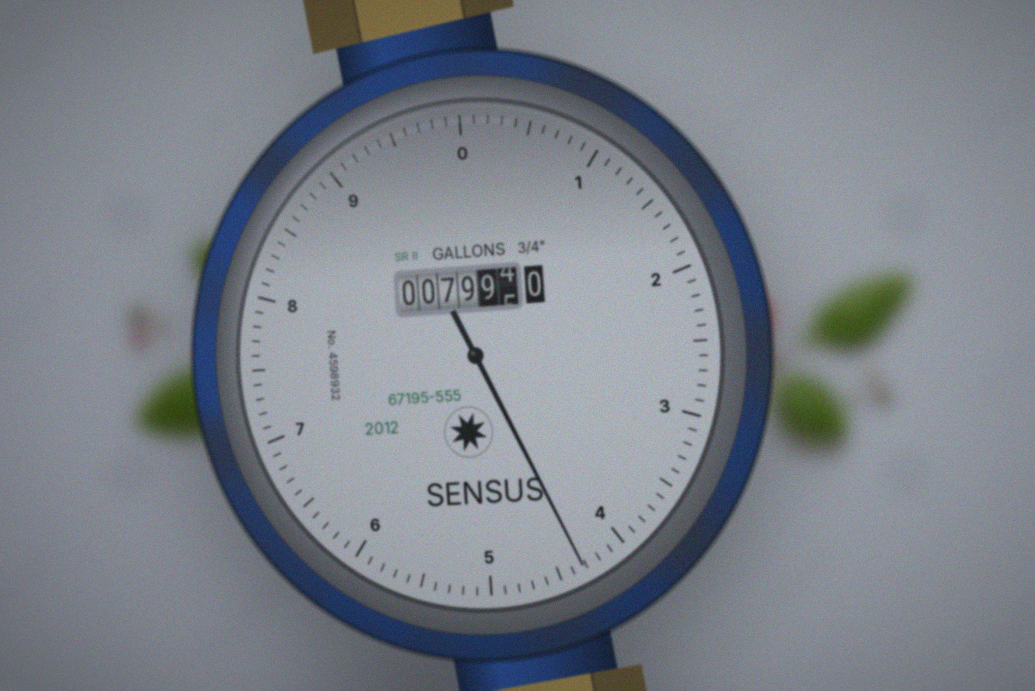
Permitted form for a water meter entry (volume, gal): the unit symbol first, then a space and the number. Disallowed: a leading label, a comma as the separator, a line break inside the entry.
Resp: gal 79944.3
